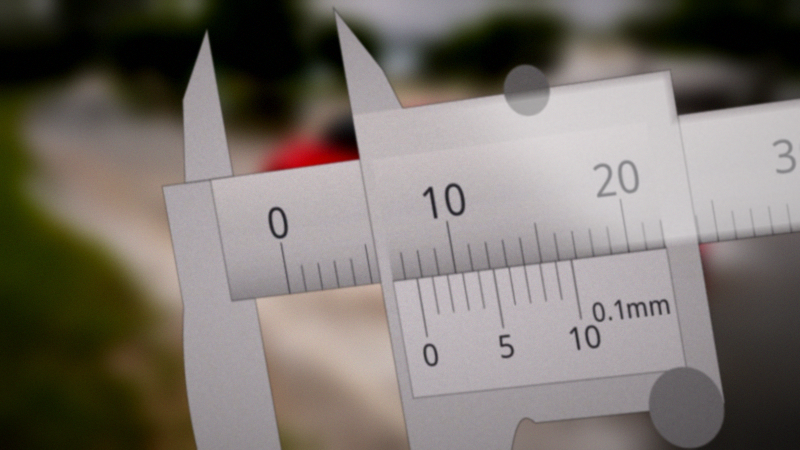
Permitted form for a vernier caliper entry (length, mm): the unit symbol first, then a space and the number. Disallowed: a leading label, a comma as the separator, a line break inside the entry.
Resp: mm 7.7
